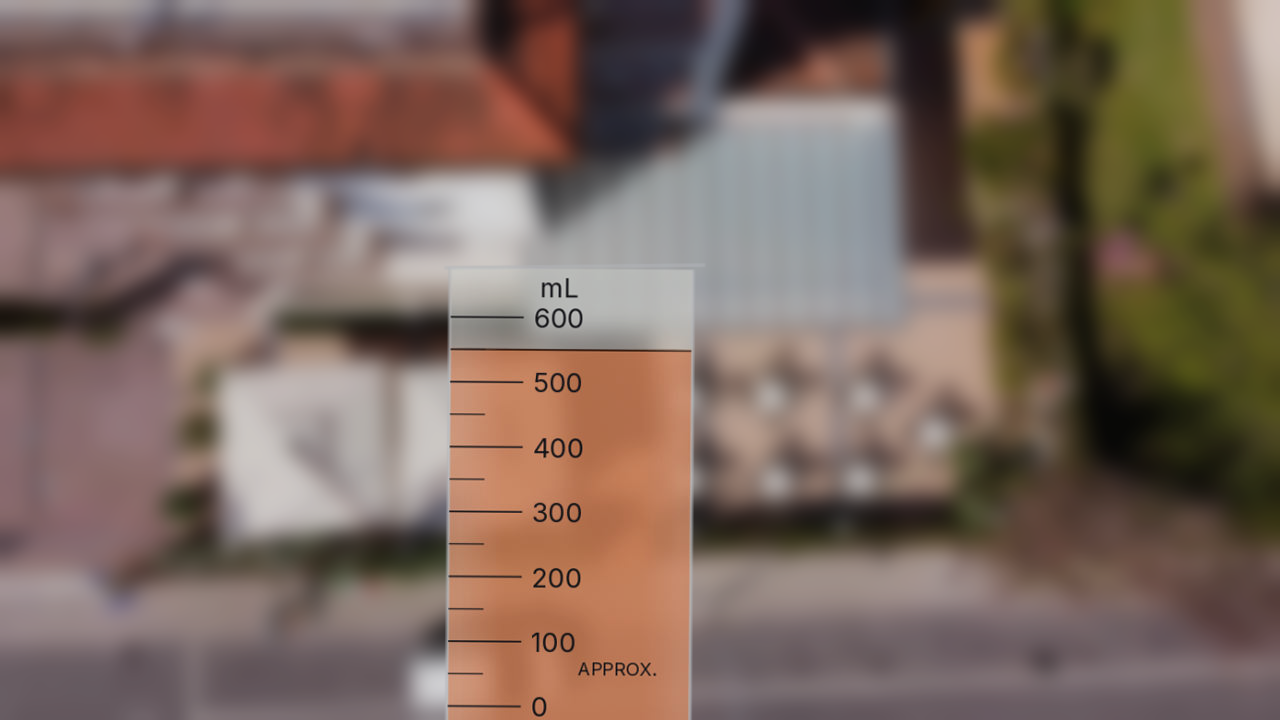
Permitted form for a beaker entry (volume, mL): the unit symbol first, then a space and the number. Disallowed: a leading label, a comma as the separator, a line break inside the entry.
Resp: mL 550
